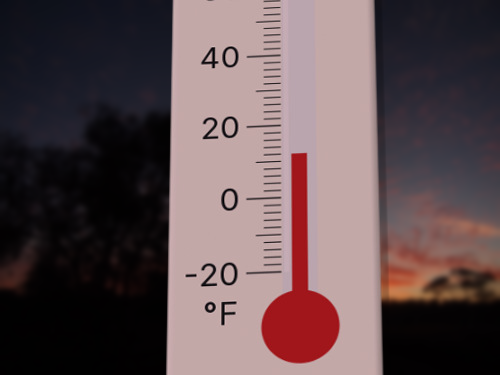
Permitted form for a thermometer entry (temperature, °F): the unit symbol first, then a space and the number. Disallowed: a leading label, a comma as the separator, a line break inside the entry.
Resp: °F 12
